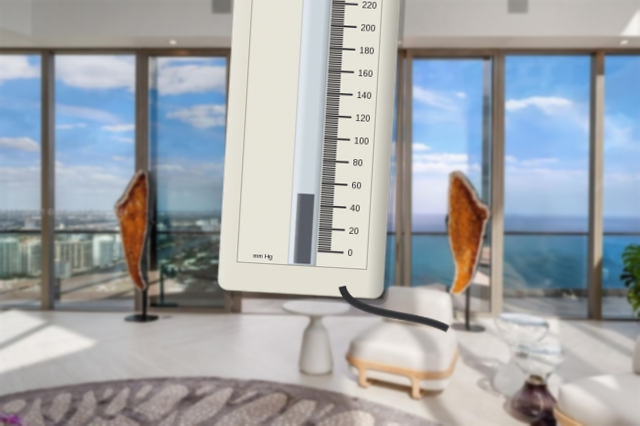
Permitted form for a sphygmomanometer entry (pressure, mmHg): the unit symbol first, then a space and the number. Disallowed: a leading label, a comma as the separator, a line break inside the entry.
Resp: mmHg 50
